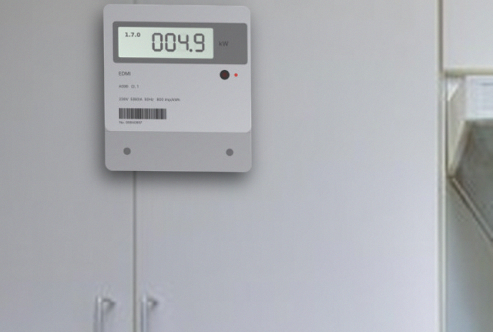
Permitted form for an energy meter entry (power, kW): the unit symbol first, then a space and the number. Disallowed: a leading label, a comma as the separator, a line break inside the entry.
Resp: kW 4.9
